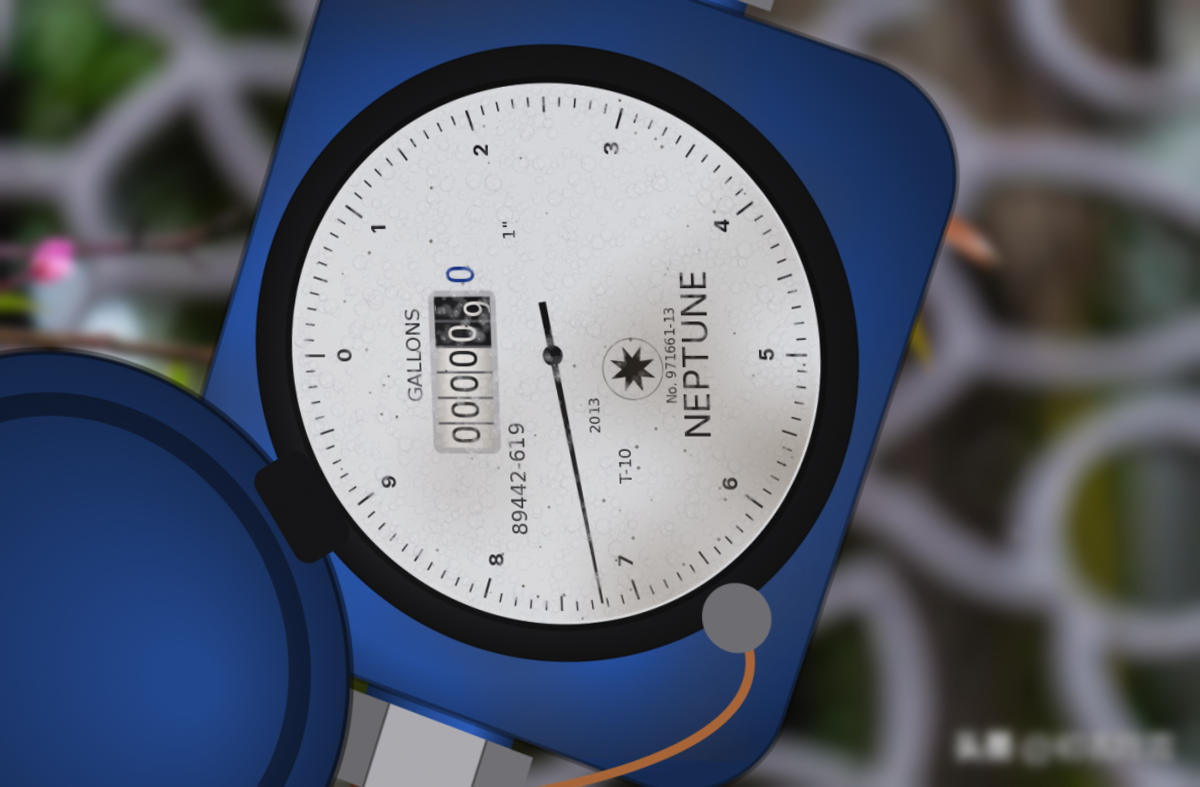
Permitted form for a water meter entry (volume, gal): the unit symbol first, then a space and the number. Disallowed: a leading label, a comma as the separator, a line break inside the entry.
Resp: gal 87.2
